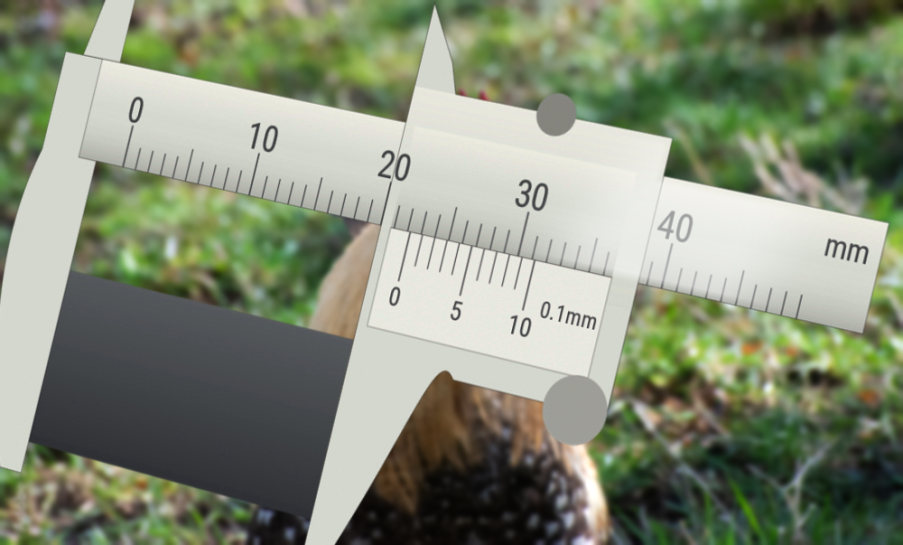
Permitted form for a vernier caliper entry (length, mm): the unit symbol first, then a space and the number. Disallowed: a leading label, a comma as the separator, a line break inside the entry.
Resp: mm 22.2
